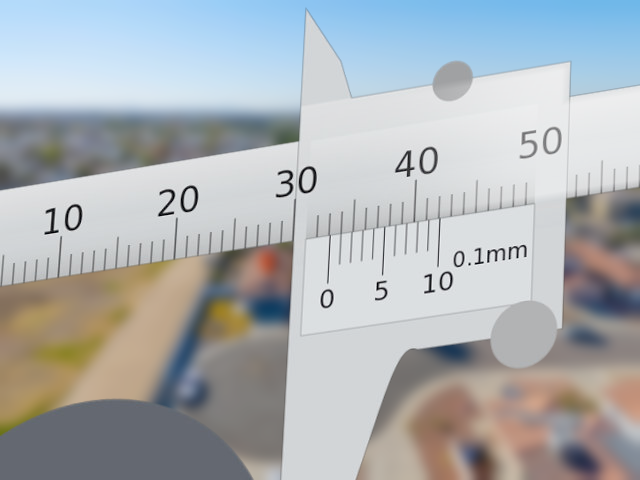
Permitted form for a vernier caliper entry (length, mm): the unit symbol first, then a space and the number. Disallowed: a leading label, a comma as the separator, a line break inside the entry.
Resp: mm 33.1
